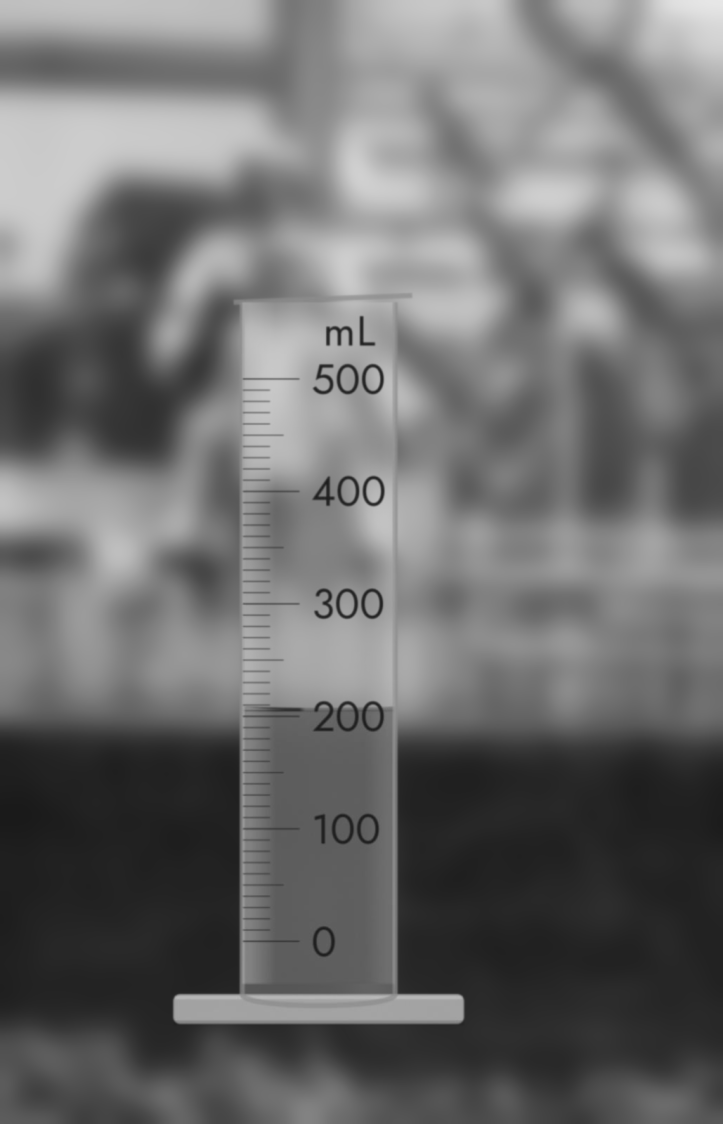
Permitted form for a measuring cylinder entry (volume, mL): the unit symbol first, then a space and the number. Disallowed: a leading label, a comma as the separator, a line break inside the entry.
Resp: mL 205
